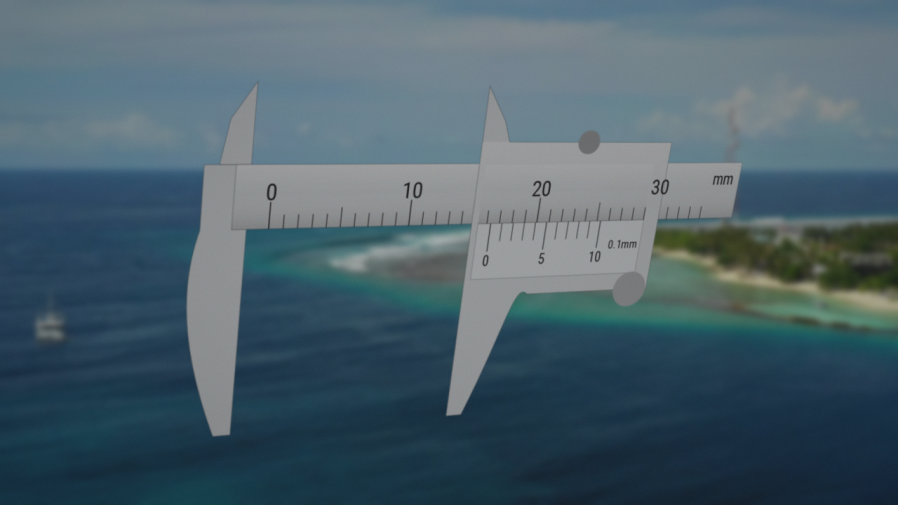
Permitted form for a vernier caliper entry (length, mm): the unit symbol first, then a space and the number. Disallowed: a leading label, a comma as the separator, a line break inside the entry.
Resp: mm 16.3
